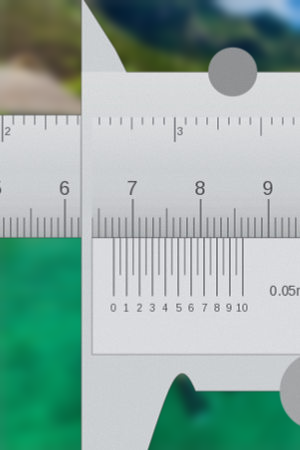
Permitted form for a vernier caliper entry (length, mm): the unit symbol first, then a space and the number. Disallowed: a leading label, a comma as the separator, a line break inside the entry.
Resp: mm 67.2
